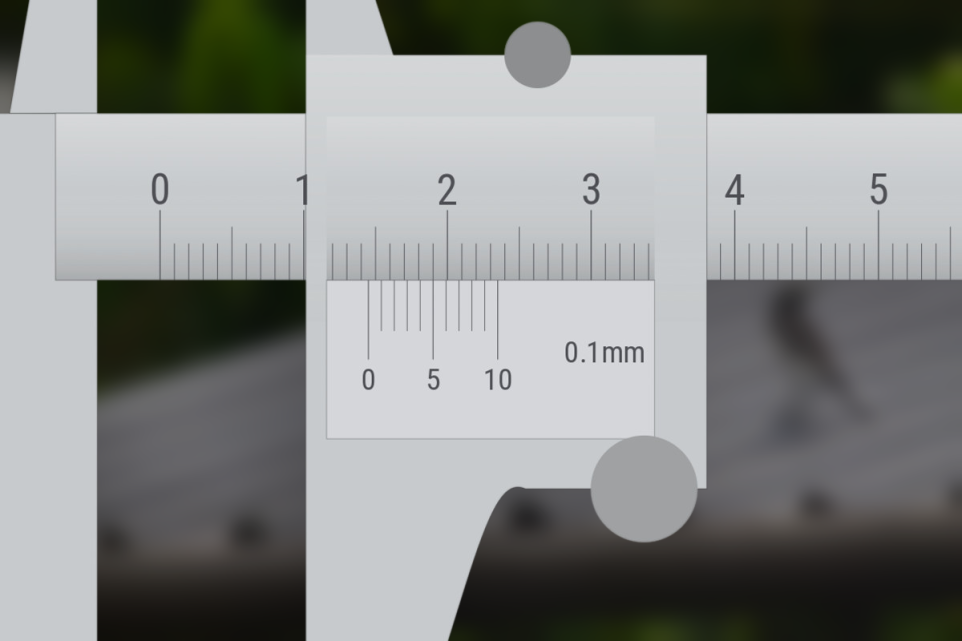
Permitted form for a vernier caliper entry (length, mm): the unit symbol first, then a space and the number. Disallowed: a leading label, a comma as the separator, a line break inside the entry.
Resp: mm 14.5
